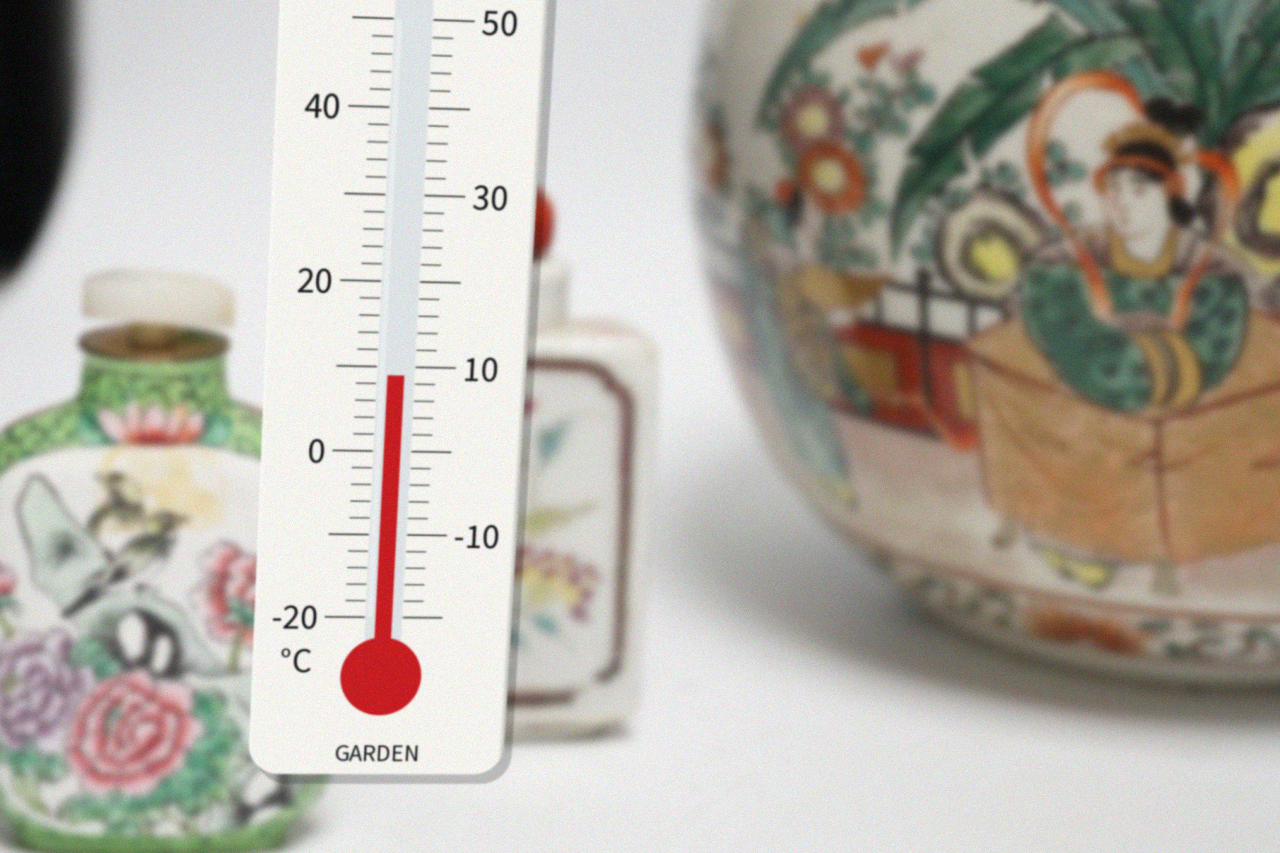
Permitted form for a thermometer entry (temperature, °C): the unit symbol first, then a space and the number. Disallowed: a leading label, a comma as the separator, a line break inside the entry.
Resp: °C 9
